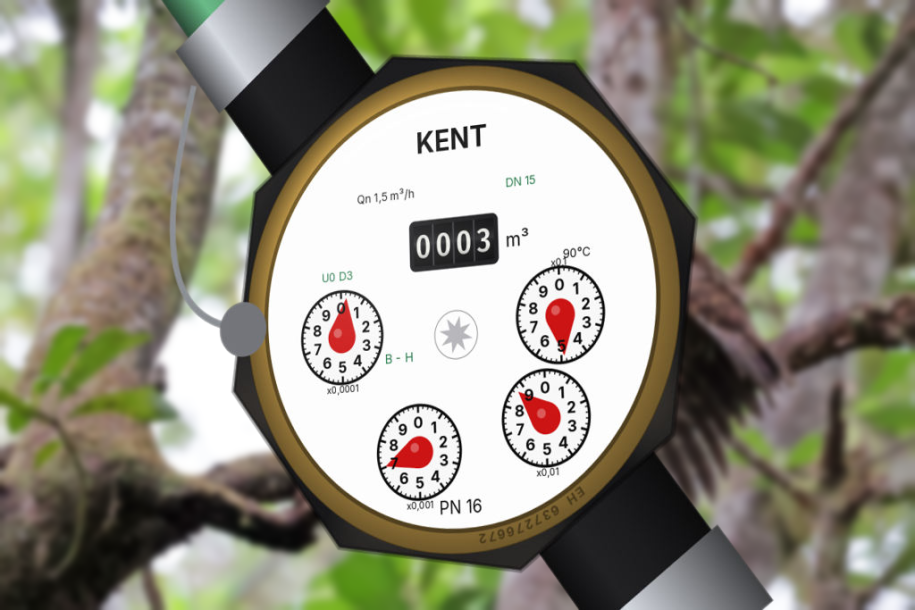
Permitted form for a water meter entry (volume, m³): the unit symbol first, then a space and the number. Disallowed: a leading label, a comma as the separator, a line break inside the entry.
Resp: m³ 3.4870
